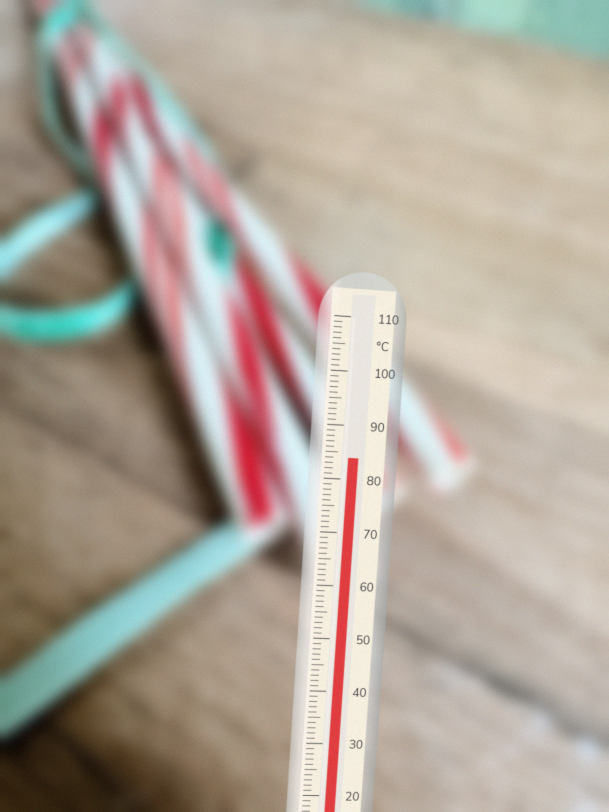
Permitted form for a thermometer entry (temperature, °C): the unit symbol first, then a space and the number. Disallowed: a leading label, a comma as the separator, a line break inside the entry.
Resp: °C 84
